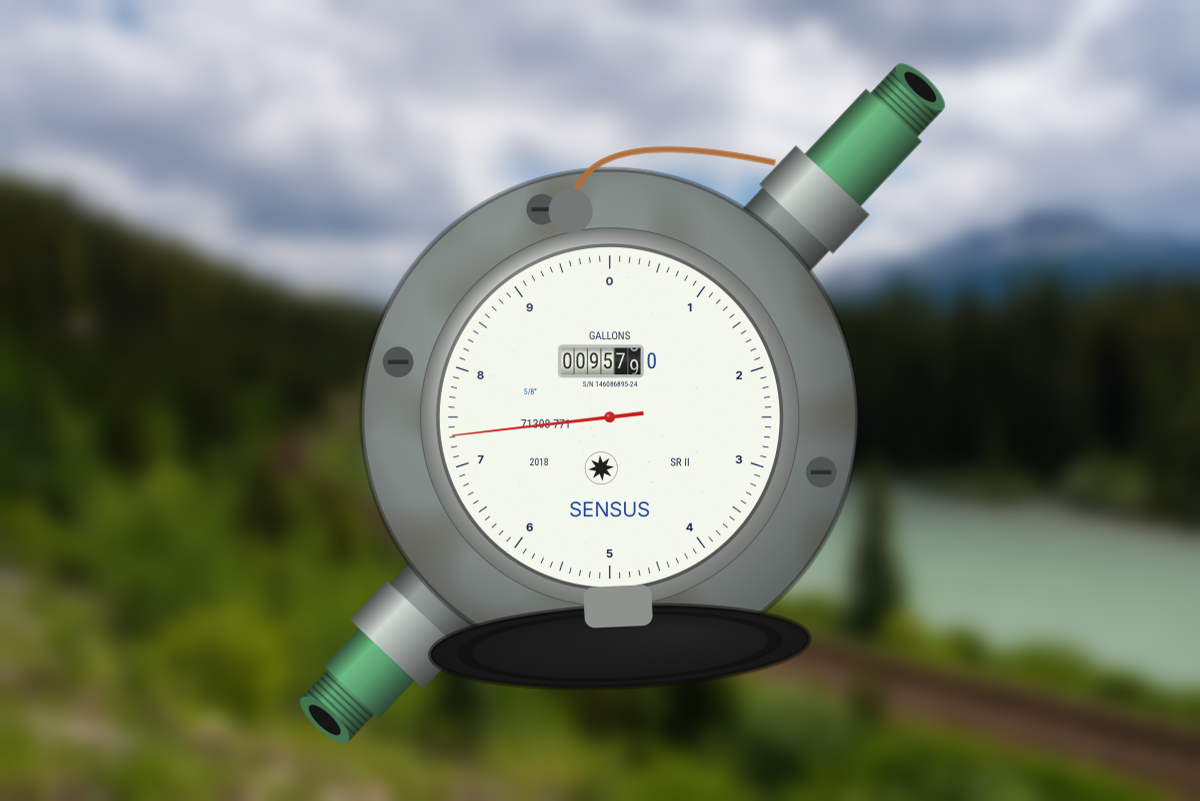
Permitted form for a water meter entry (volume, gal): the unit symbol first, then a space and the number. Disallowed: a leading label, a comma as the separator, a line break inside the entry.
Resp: gal 95787.3
